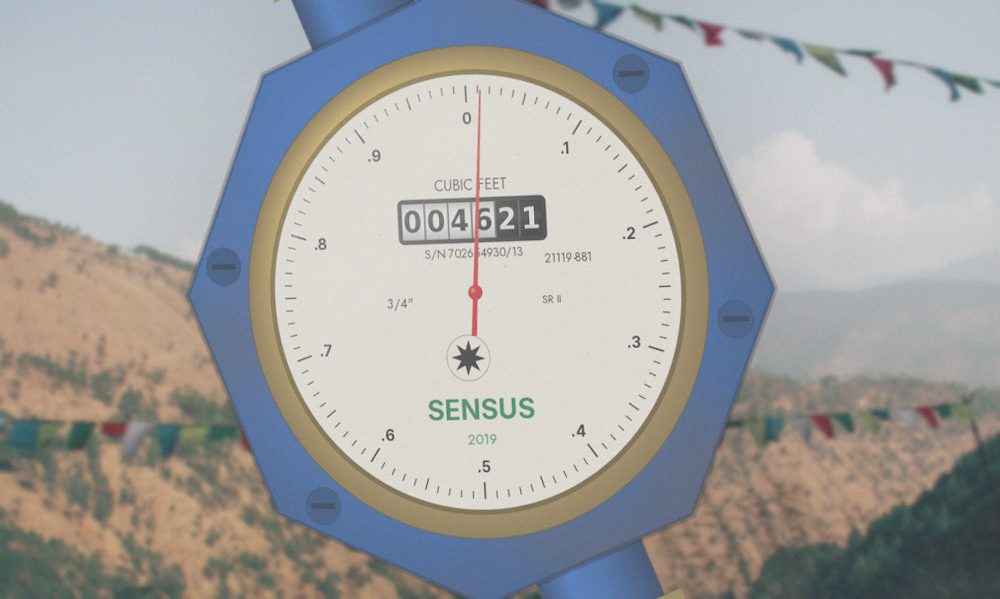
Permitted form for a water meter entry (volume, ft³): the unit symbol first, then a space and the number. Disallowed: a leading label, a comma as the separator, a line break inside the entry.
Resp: ft³ 4621.01
